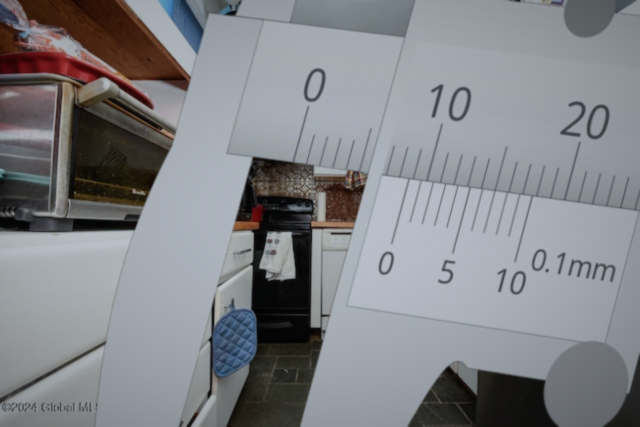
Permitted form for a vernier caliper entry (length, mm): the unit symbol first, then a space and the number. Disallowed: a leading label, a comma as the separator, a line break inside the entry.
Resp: mm 8.7
